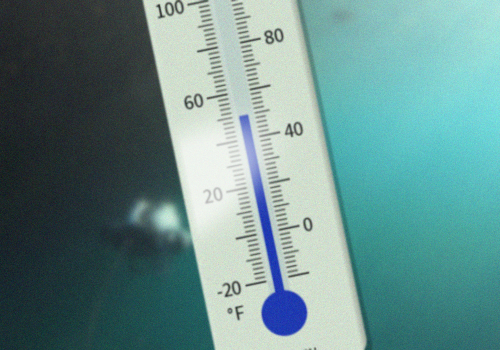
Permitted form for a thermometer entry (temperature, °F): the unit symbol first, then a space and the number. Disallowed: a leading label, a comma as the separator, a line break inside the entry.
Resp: °F 50
